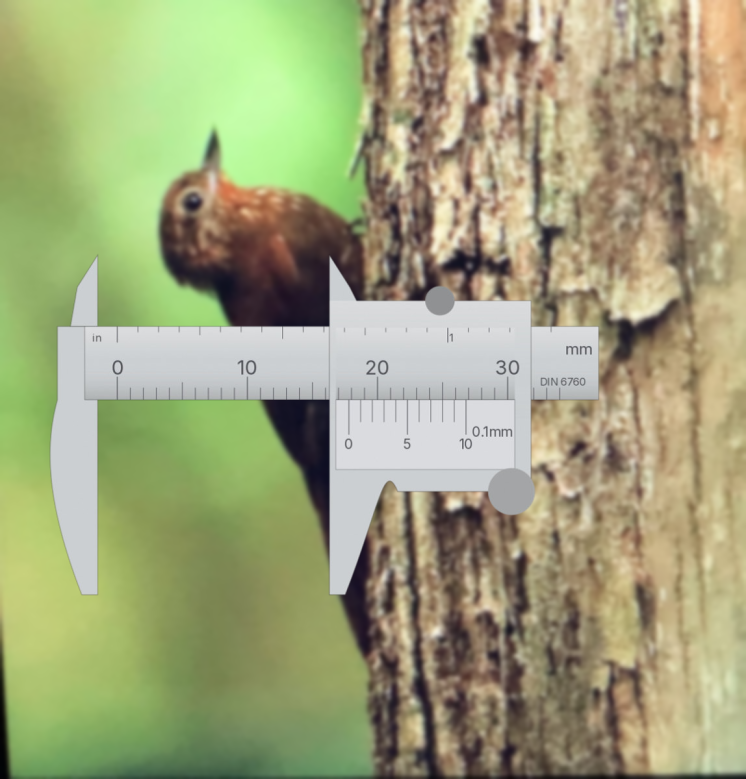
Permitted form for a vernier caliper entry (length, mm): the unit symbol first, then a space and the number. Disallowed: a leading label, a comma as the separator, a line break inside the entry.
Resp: mm 17.8
